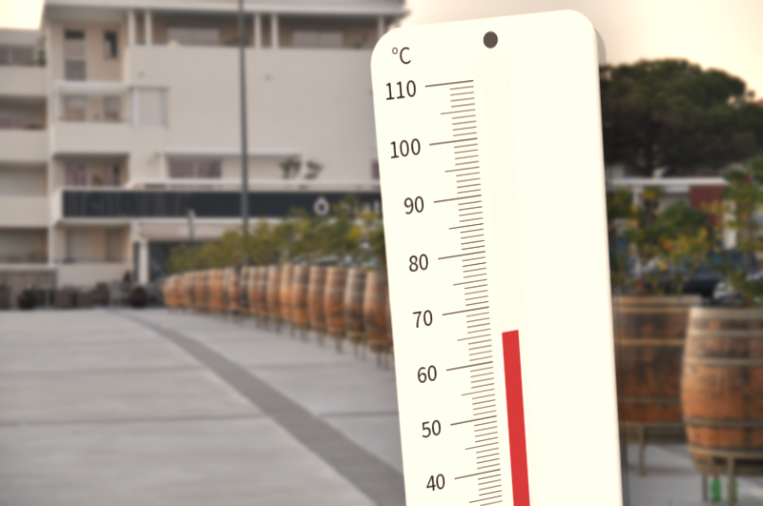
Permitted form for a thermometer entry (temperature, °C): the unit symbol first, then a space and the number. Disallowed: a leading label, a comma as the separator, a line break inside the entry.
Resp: °C 65
